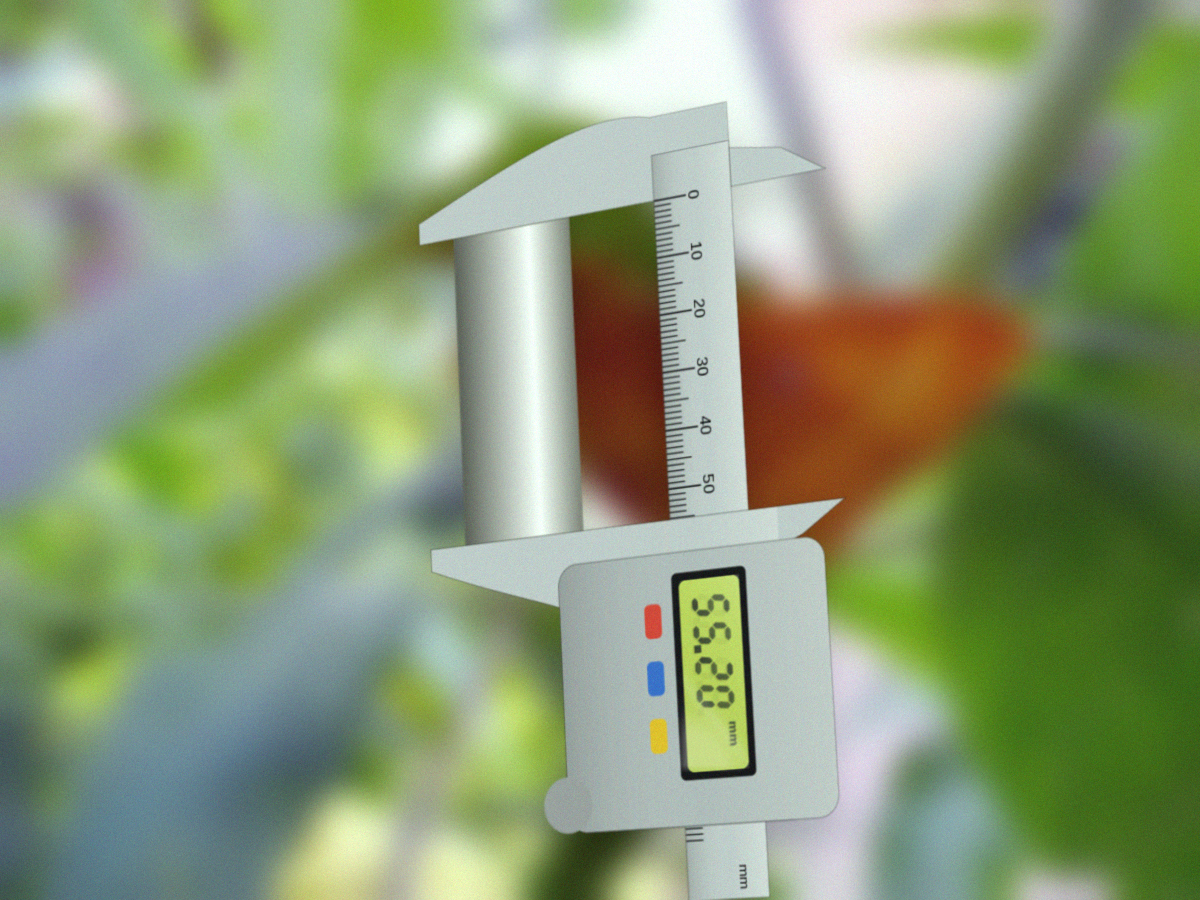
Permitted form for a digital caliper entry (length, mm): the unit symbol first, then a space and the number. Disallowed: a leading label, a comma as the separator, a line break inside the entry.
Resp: mm 55.20
